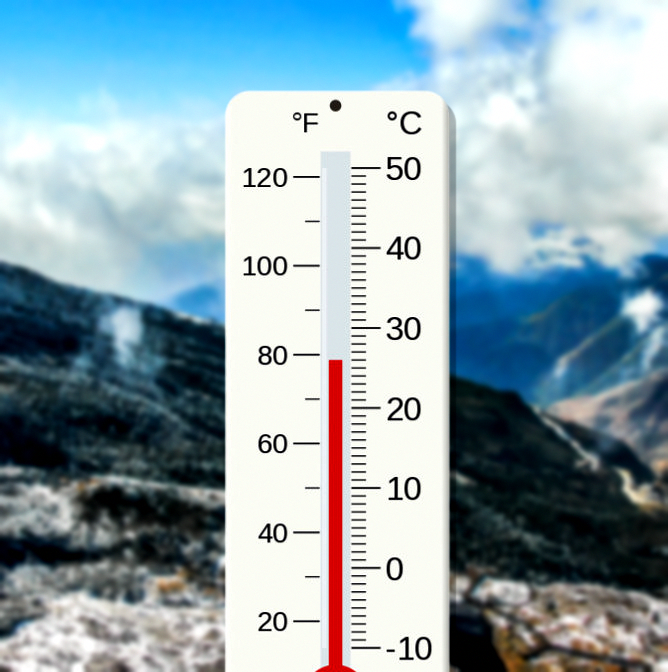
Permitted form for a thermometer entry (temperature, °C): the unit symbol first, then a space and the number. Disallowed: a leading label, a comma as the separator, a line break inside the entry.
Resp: °C 26
